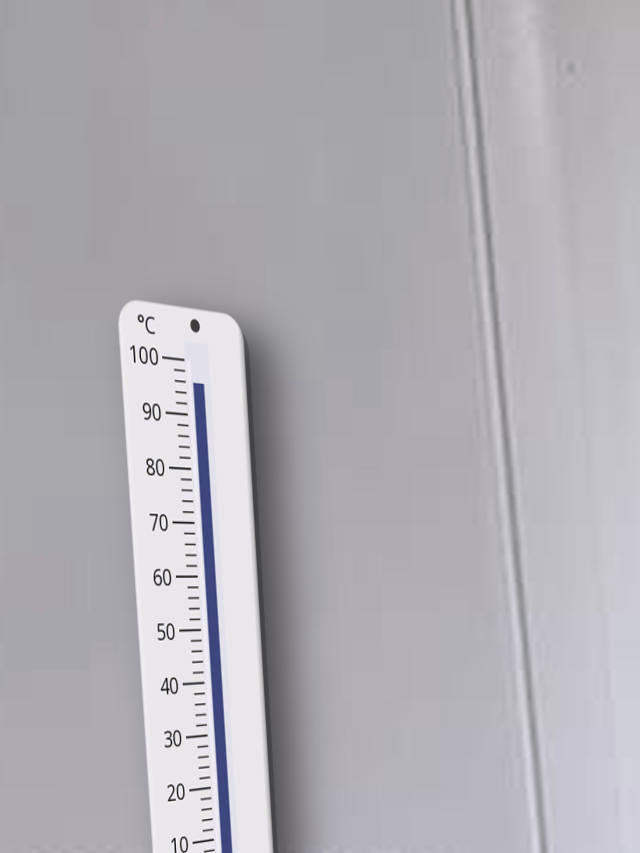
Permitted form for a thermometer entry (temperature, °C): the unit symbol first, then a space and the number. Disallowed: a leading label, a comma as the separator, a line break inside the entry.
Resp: °C 96
